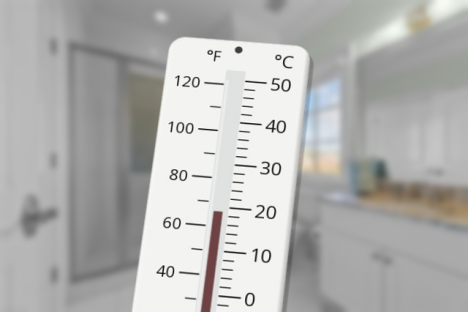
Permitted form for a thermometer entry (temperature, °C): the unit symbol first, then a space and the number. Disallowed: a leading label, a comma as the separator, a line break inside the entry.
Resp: °C 19
